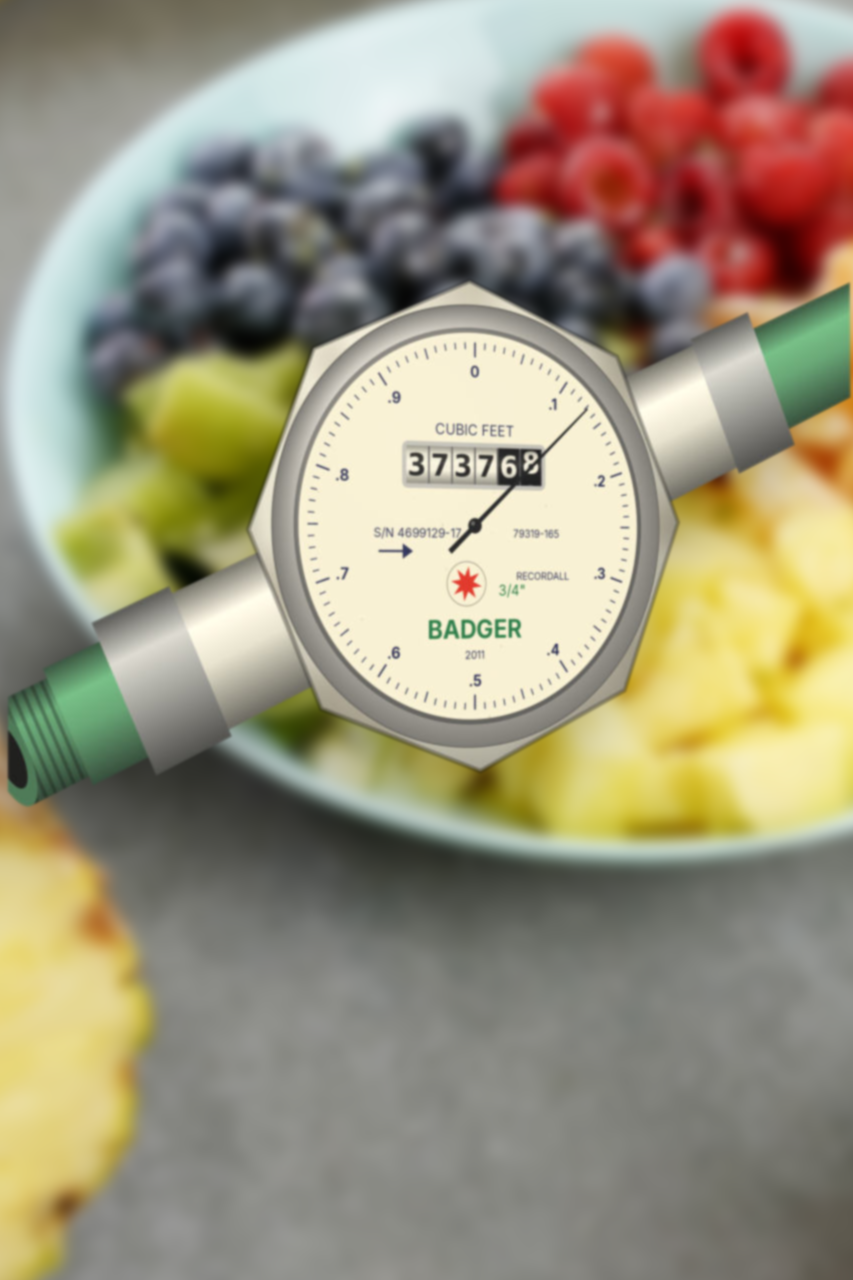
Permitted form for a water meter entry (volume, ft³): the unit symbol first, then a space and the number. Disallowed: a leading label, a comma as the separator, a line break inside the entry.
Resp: ft³ 373768.13
